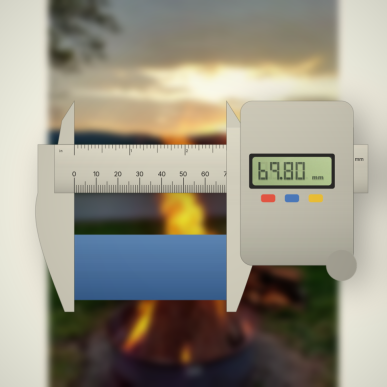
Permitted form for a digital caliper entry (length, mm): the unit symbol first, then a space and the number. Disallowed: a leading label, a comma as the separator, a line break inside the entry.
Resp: mm 69.80
